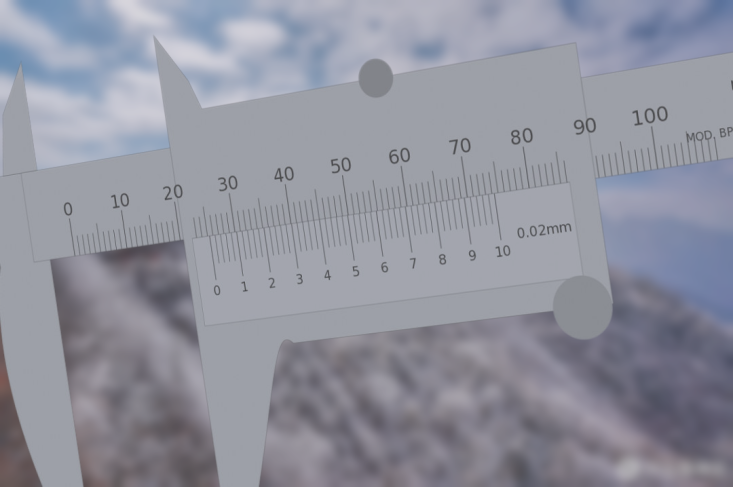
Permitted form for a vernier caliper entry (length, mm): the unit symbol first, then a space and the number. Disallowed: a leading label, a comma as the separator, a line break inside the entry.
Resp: mm 25.4
